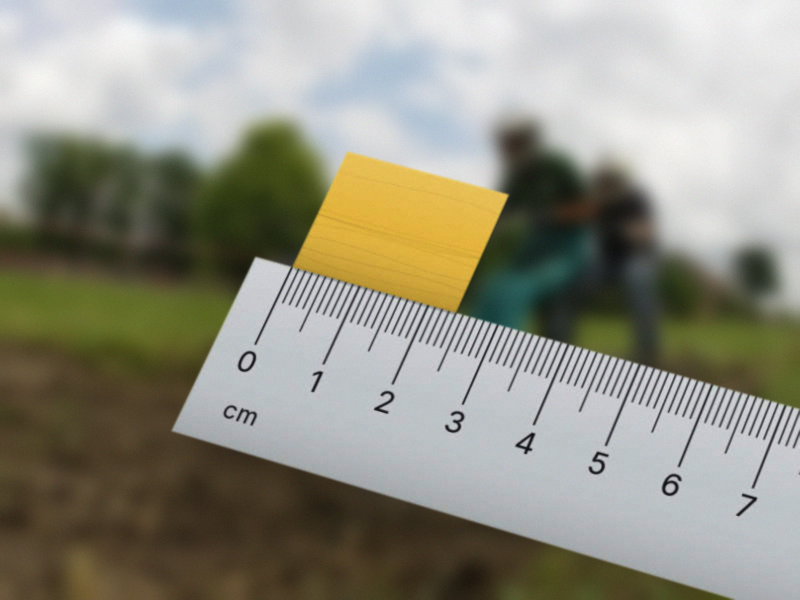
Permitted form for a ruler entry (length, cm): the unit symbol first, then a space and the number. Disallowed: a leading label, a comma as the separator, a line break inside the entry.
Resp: cm 2.4
